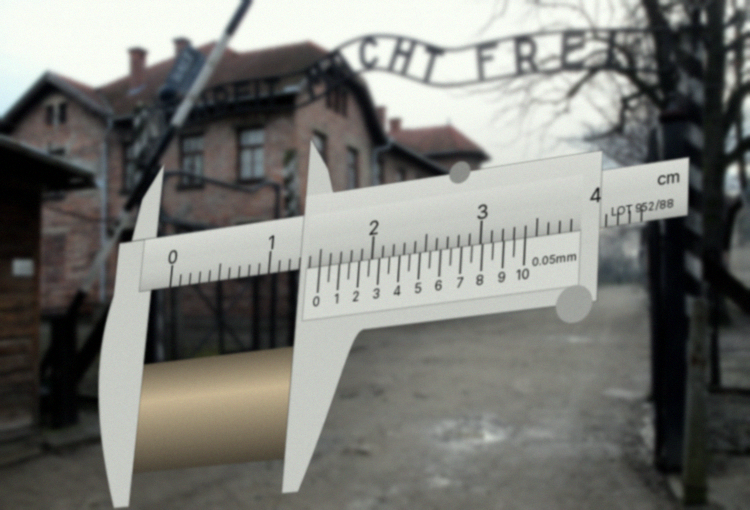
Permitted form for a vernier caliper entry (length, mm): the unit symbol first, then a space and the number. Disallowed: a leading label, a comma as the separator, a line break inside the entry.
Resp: mm 15.0
